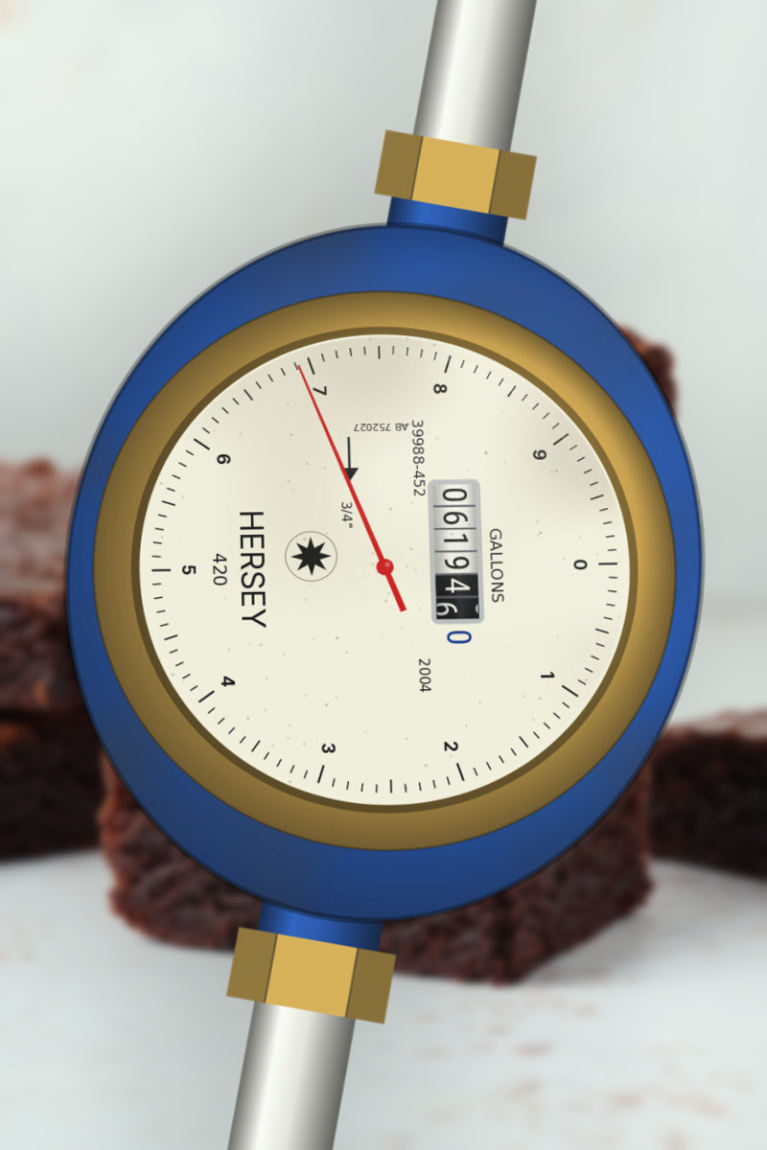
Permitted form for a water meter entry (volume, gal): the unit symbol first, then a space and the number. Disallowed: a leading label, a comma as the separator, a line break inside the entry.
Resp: gal 619456.9
